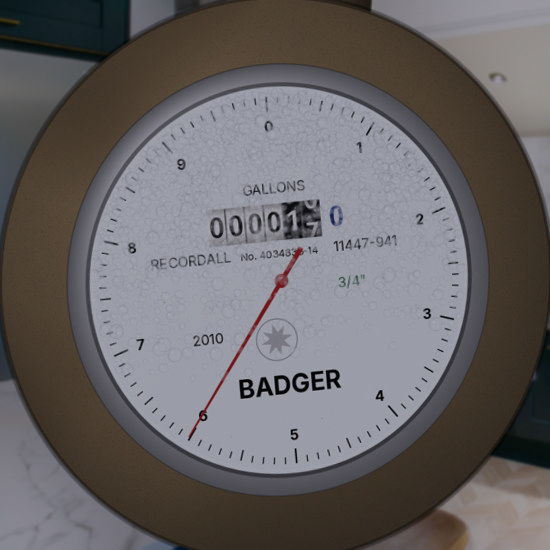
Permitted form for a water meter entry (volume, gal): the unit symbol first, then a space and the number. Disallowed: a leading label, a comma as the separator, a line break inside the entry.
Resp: gal 166.0
